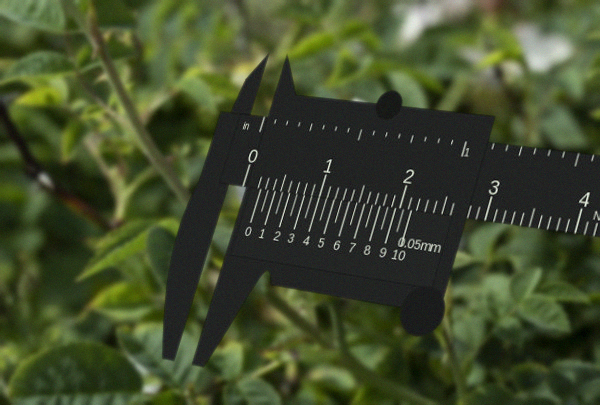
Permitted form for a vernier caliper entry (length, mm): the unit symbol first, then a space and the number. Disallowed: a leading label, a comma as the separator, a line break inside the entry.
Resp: mm 2.4
